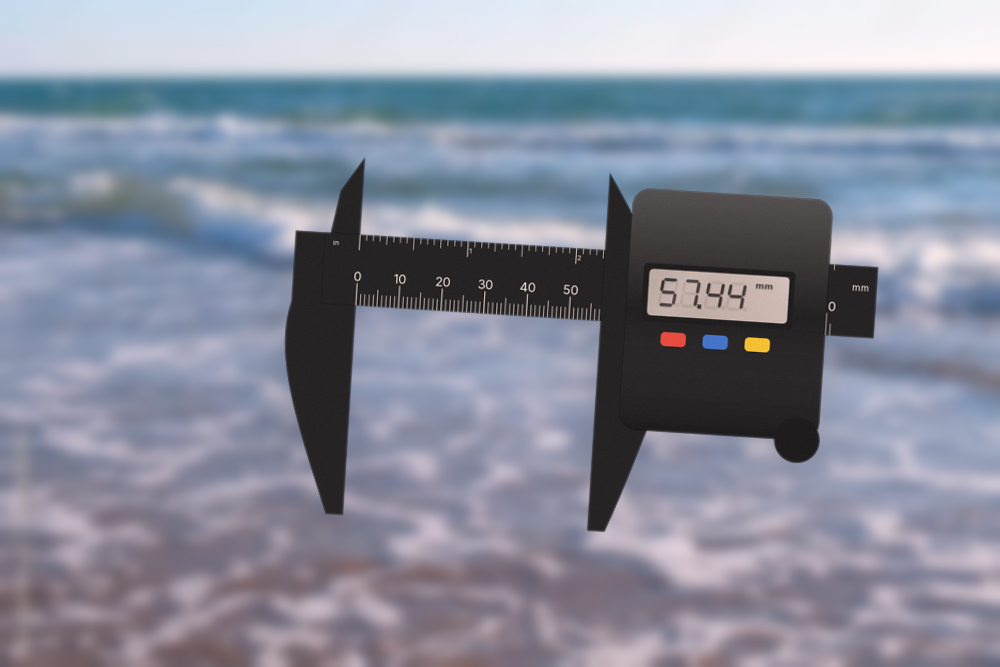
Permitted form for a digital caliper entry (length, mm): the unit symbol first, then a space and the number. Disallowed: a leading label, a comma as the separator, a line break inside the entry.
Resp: mm 57.44
